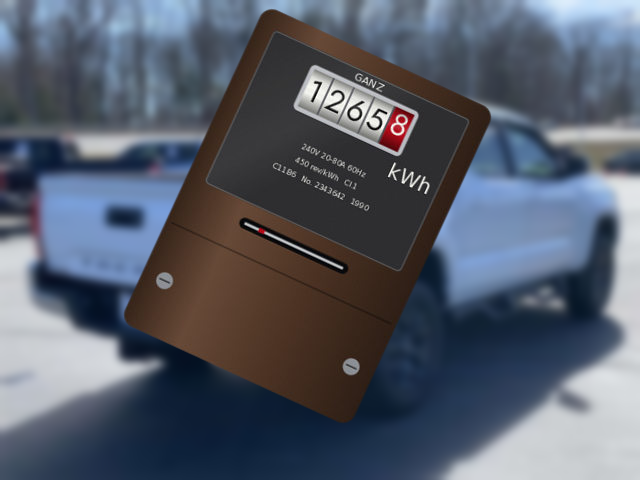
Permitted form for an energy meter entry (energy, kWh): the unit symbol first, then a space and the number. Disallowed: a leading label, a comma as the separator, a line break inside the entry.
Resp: kWh 1265.8
